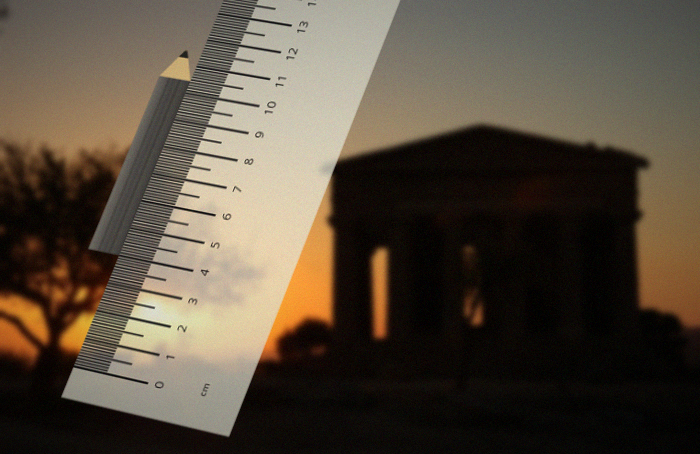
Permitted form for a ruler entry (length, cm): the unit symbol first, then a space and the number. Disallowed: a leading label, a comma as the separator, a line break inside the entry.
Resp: cm 7.5
